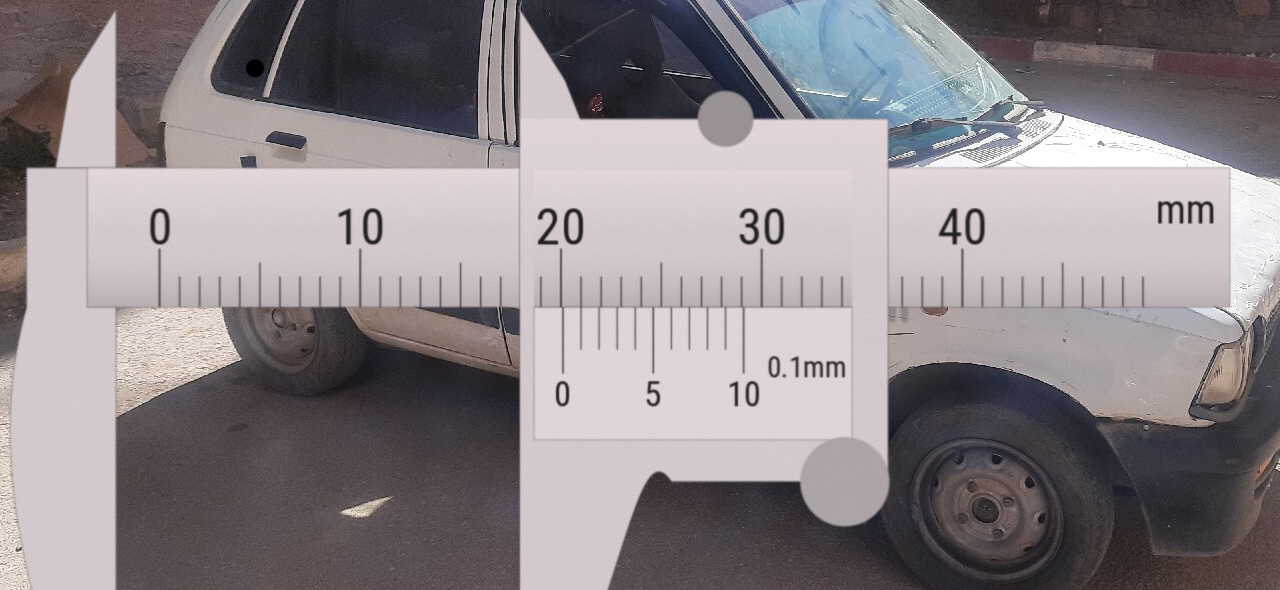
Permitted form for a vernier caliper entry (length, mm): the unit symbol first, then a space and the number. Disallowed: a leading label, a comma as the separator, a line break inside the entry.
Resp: mm 20.1
